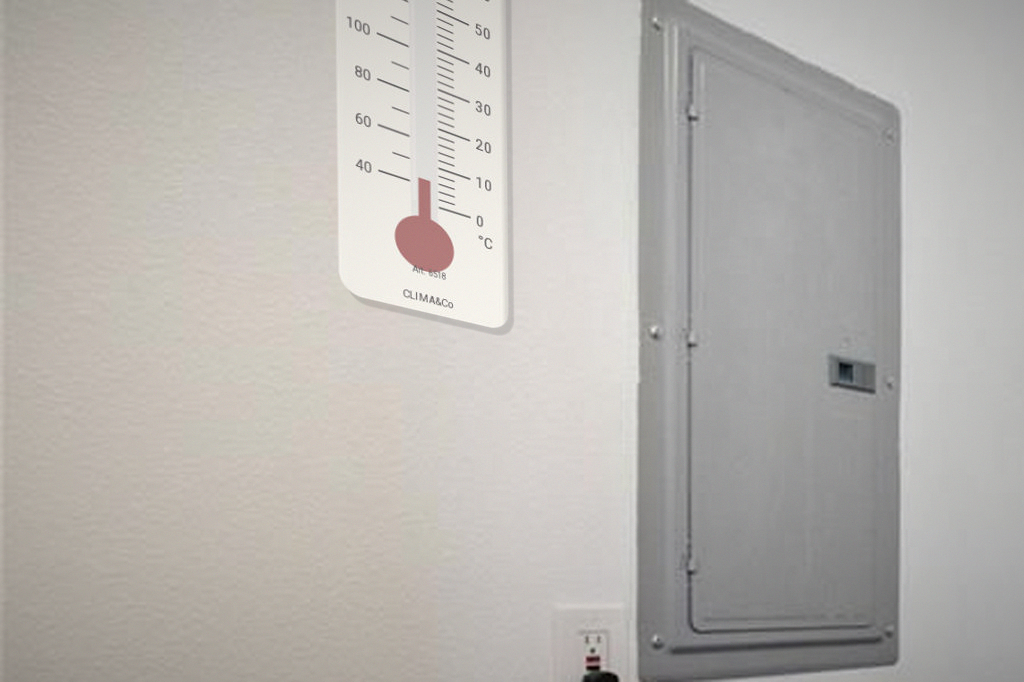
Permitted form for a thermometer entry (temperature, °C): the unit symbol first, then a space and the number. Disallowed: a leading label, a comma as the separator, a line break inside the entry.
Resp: °C 6
